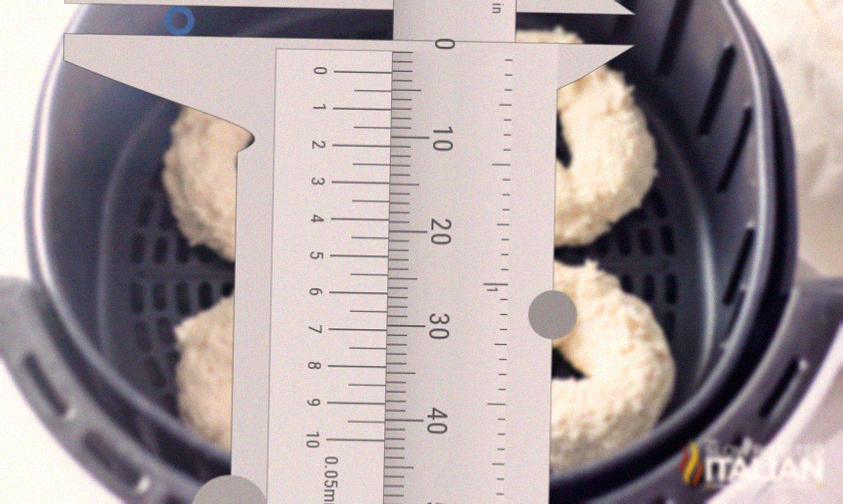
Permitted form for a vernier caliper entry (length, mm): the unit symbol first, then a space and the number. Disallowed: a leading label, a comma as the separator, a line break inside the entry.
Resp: mm 3.2
